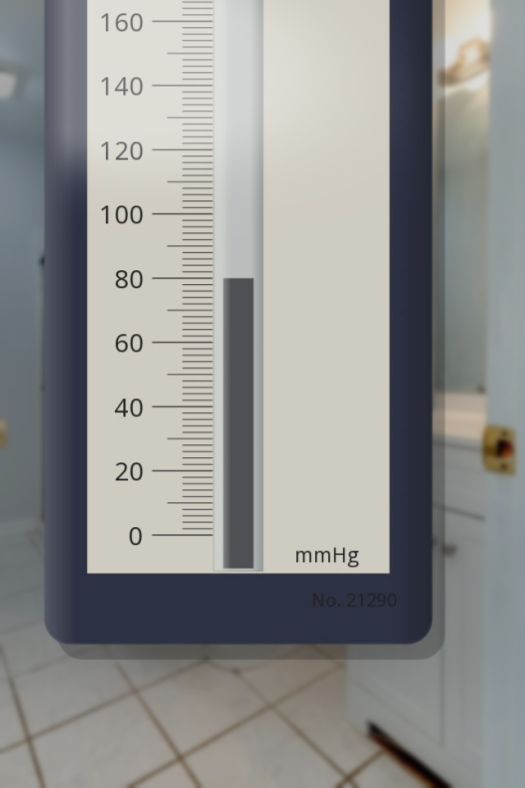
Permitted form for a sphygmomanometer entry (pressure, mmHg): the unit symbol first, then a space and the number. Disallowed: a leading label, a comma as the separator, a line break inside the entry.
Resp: mmHg 80
